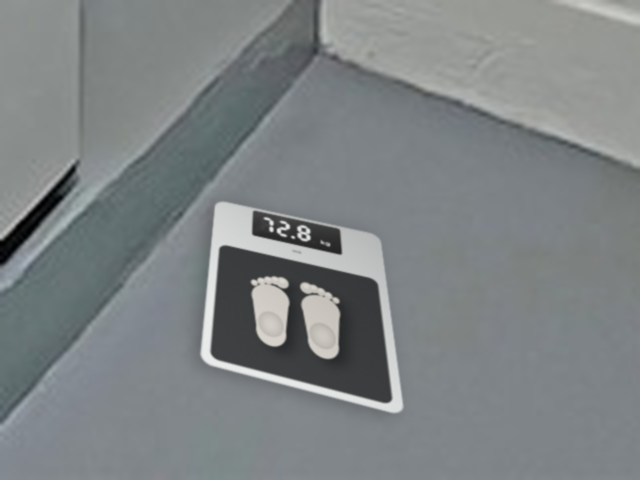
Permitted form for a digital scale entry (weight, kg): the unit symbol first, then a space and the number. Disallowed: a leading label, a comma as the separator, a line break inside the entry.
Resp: kg 72.8
